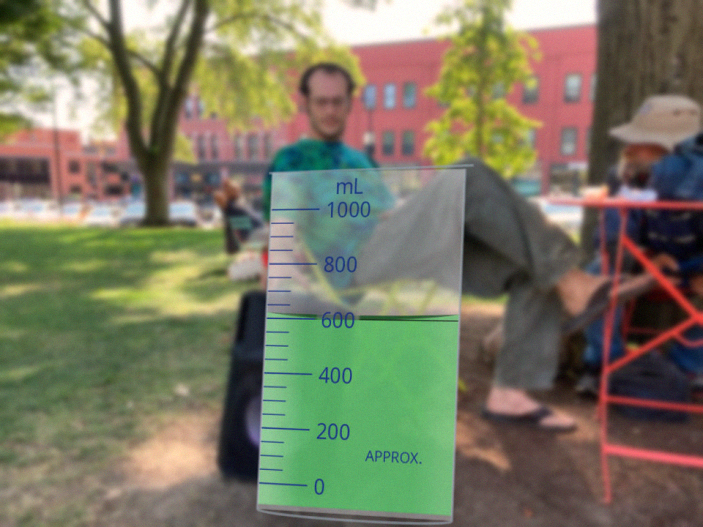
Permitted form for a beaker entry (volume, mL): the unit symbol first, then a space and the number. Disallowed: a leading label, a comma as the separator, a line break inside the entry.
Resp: mL 600
